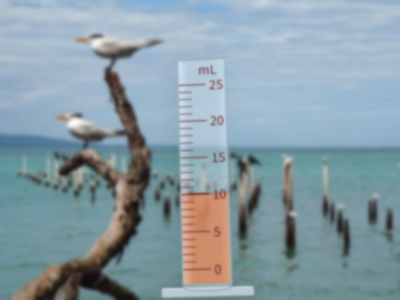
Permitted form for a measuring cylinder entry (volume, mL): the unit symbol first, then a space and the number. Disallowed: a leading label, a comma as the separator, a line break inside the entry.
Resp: mL 10
